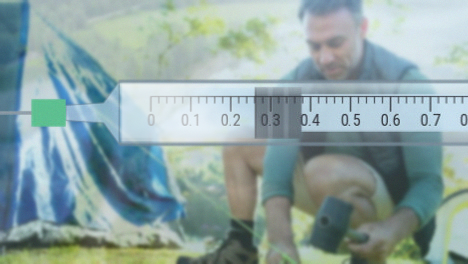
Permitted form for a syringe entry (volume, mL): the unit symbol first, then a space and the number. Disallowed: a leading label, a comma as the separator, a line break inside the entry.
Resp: mL 0.26
